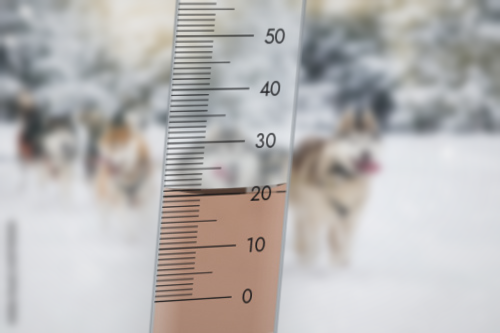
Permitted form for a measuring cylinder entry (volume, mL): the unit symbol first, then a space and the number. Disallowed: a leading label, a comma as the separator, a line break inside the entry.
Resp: mL 20
